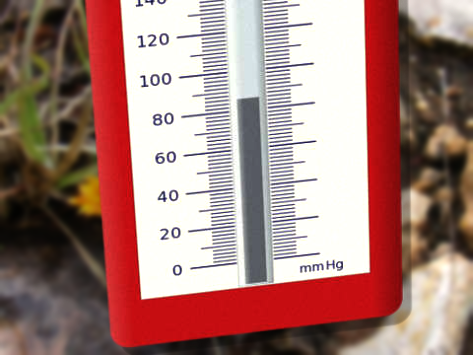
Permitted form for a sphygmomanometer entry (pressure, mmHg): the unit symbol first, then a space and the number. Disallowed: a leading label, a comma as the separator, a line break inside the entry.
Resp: mmHg 86
